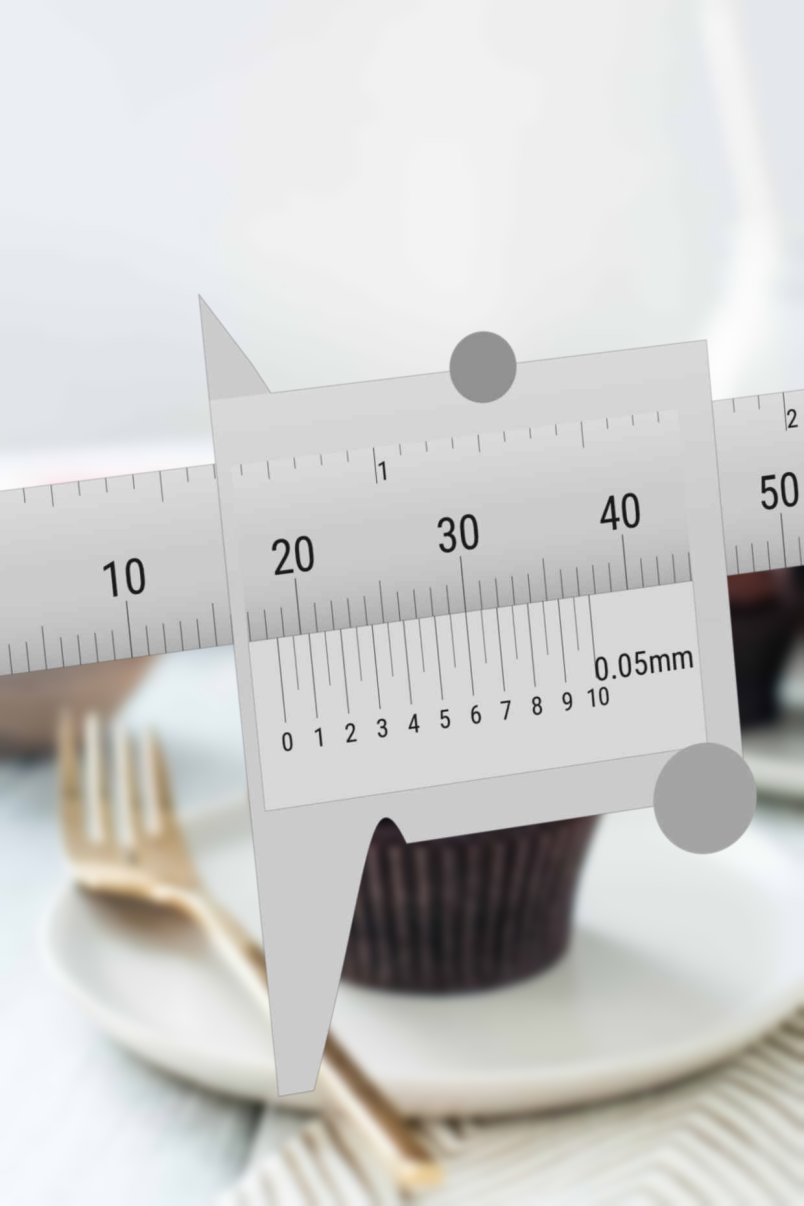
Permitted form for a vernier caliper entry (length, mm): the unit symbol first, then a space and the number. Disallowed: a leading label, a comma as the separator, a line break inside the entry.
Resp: mm 18.6
